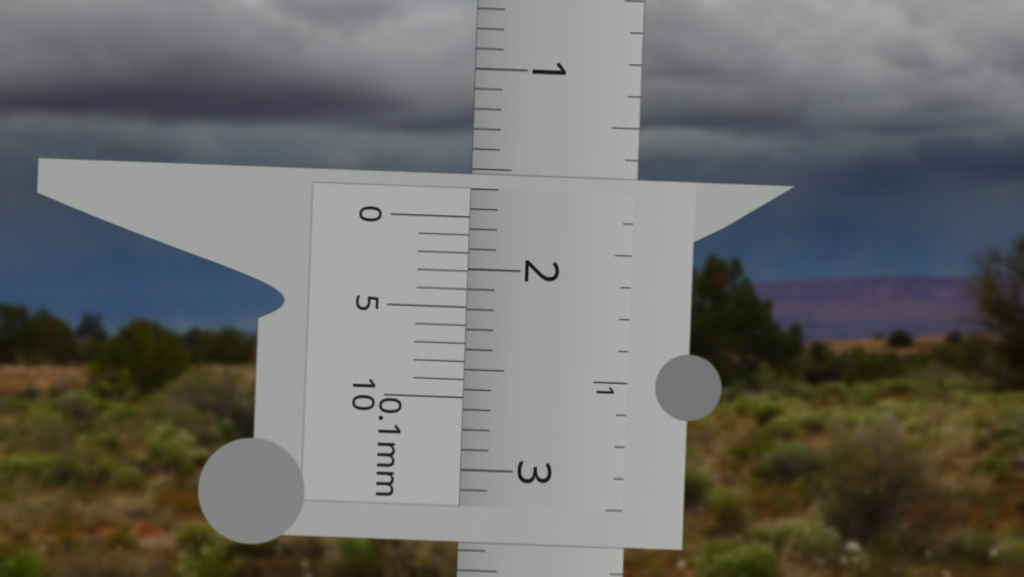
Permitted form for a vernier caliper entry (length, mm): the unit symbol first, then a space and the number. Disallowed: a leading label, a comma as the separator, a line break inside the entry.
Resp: mm 17.4
